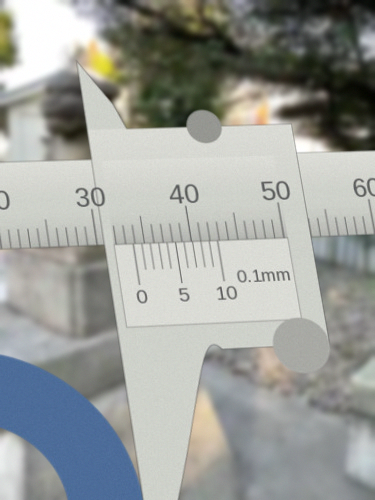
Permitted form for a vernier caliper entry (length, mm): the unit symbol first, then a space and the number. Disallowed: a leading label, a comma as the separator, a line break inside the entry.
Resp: mm 33.8
